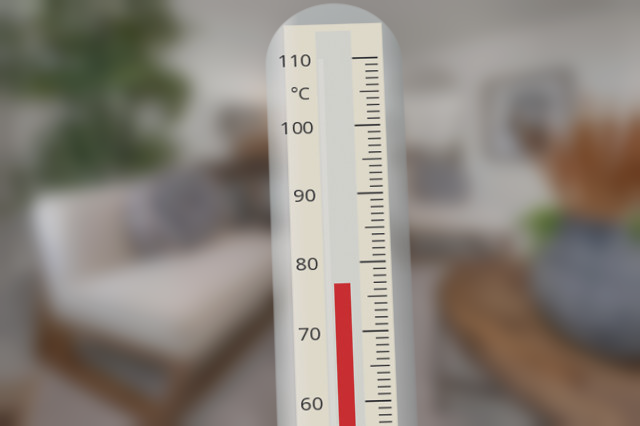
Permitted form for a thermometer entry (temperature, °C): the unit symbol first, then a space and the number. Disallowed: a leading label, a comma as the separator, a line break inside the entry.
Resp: °C 77
